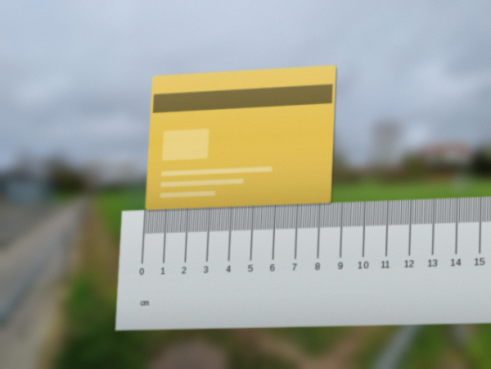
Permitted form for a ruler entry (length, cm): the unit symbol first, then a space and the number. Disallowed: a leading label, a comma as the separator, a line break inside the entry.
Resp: cm 8.5
